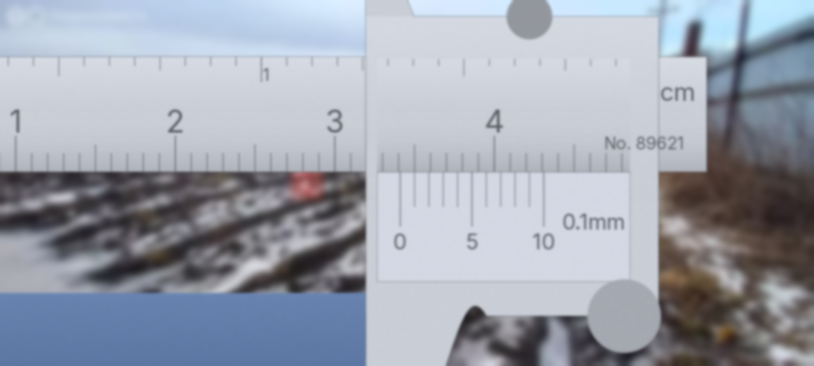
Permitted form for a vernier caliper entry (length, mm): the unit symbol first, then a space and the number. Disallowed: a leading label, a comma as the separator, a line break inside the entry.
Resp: mm 34.1
